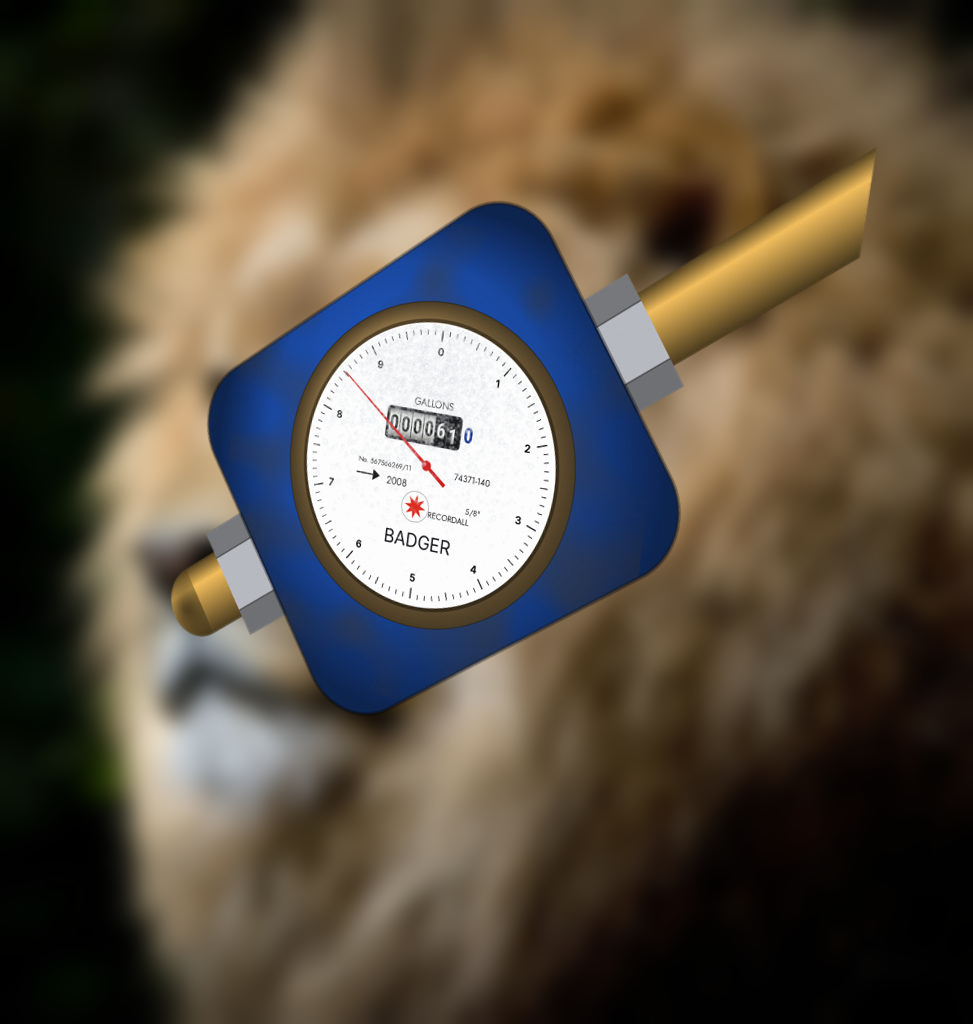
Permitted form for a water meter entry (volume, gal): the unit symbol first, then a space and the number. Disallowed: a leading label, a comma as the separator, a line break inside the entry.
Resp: gal 608.5
